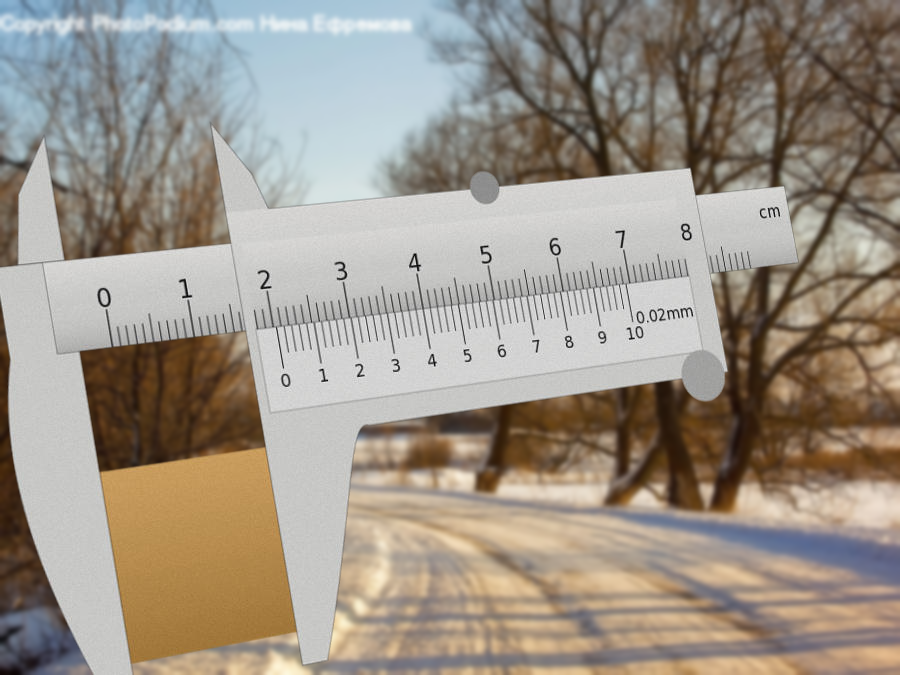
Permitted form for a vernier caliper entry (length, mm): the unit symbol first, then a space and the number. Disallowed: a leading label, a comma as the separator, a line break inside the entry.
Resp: mm 20.4
